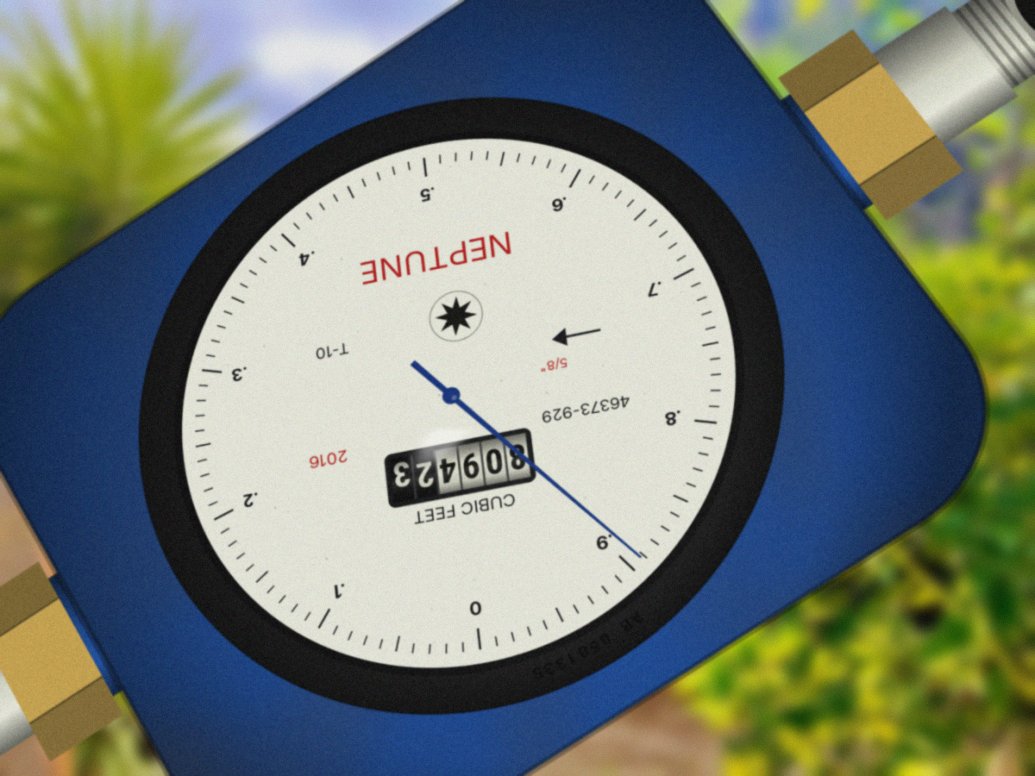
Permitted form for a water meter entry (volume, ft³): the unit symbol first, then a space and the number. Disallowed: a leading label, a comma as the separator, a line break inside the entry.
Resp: ft³ 809422.89
